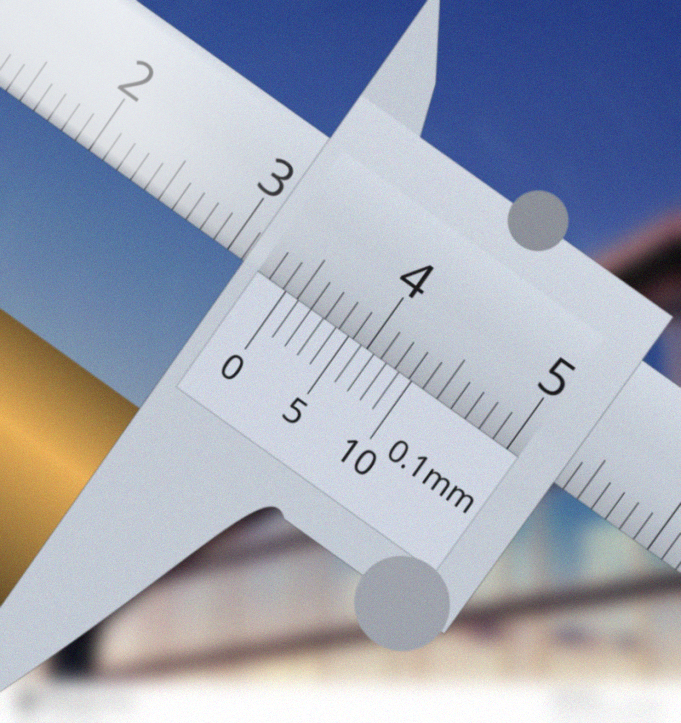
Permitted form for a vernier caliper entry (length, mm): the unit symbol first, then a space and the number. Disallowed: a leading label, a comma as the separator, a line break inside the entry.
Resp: mm 34.2
